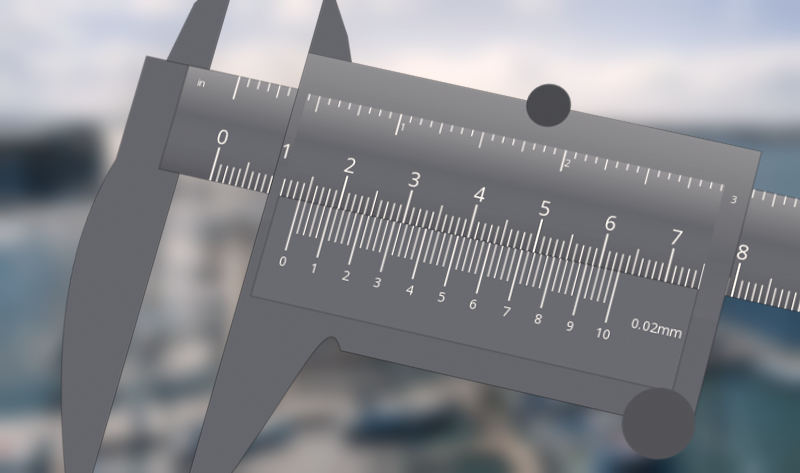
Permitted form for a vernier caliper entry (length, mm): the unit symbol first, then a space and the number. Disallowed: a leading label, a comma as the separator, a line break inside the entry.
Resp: mm 14.0
